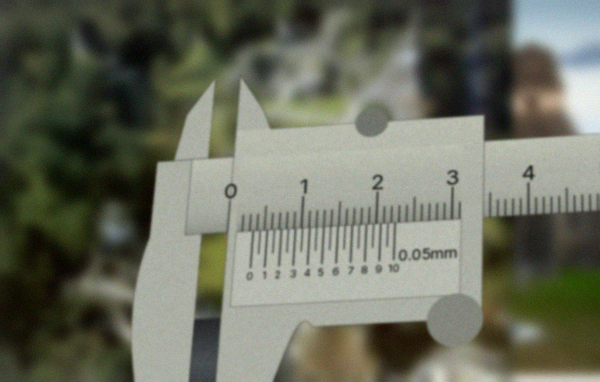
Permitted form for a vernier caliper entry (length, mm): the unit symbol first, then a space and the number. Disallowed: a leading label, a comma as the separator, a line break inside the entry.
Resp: mm 3.5
